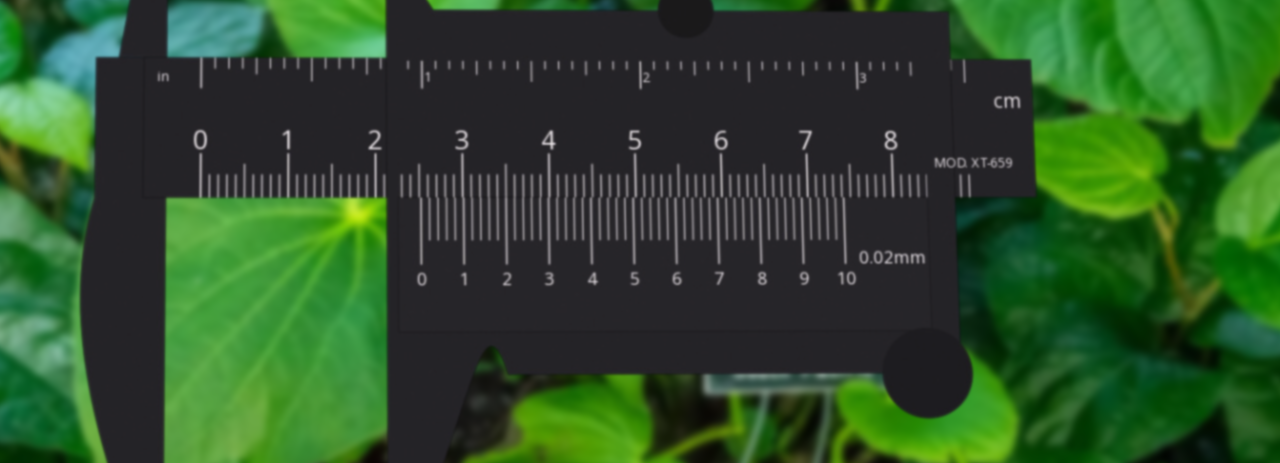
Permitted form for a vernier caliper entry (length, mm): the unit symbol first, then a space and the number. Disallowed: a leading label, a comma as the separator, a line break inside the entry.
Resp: mm 25.2
